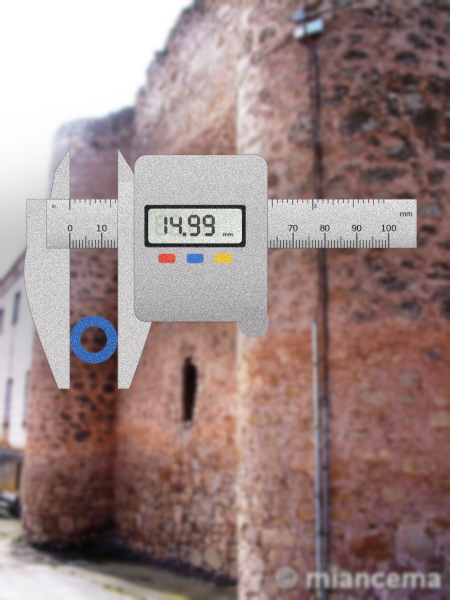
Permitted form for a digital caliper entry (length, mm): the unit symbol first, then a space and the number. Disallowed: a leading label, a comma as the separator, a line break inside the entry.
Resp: mm 14.99
